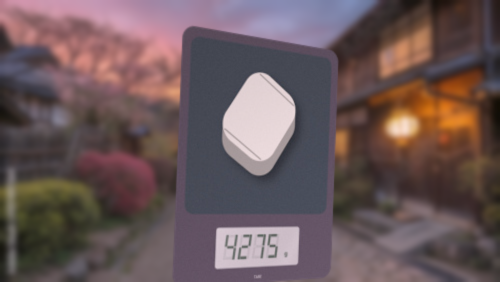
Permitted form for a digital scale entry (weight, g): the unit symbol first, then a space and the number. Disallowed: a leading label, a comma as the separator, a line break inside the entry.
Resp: g 4275
